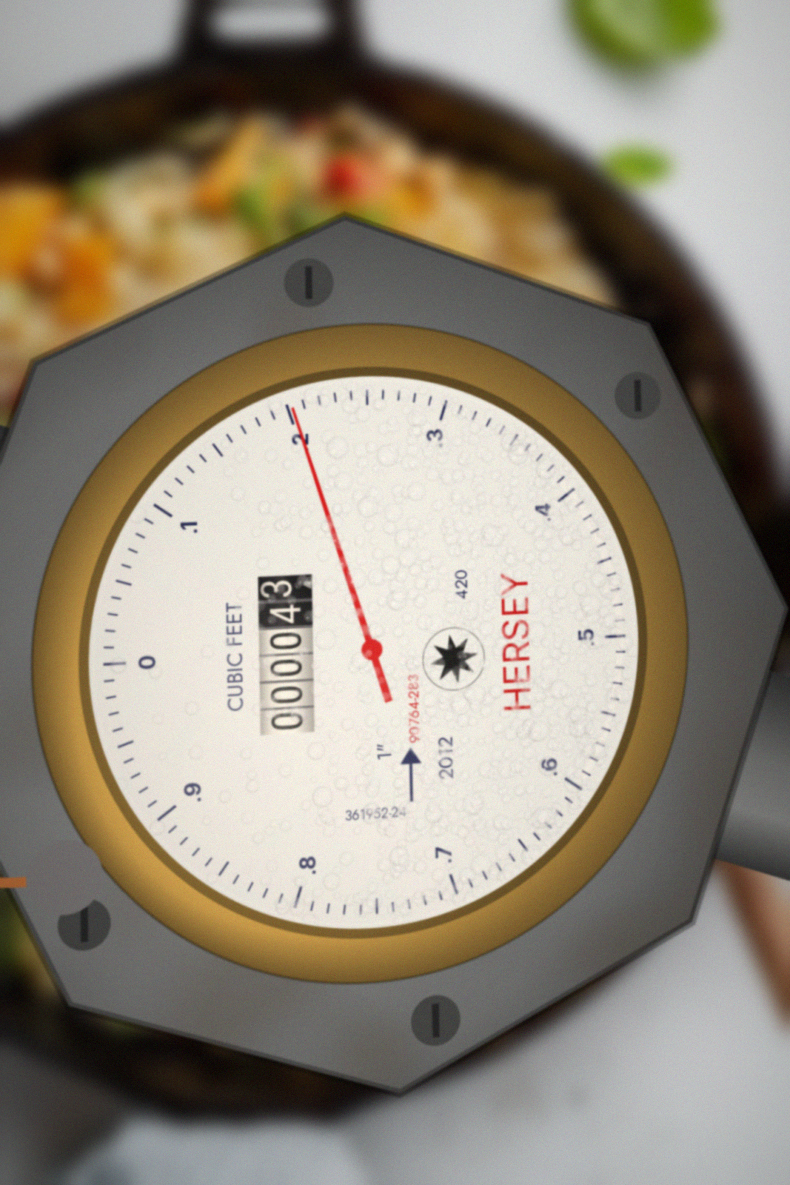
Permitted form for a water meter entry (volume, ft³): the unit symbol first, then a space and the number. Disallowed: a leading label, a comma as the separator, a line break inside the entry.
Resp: ft³ 43.20
